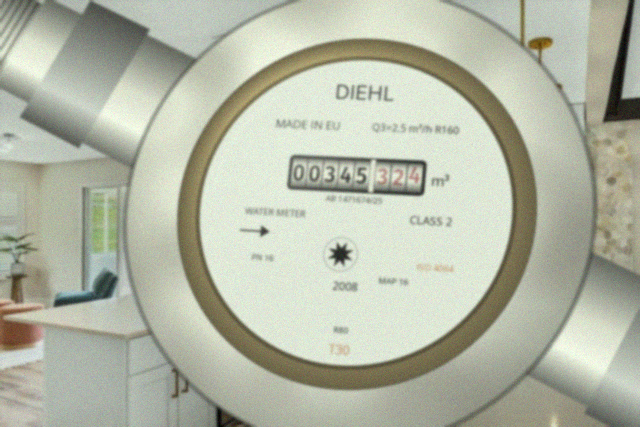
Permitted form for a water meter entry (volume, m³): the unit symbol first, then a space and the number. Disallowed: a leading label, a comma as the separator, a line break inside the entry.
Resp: m³ 345.324
